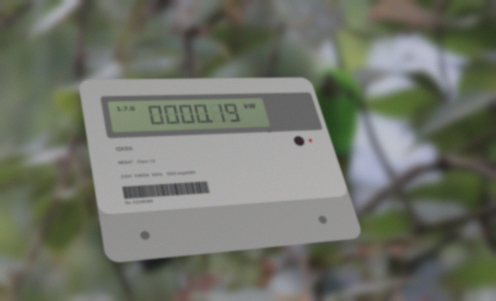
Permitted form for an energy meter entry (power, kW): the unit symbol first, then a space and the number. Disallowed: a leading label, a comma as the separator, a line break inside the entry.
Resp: kW 0.19
